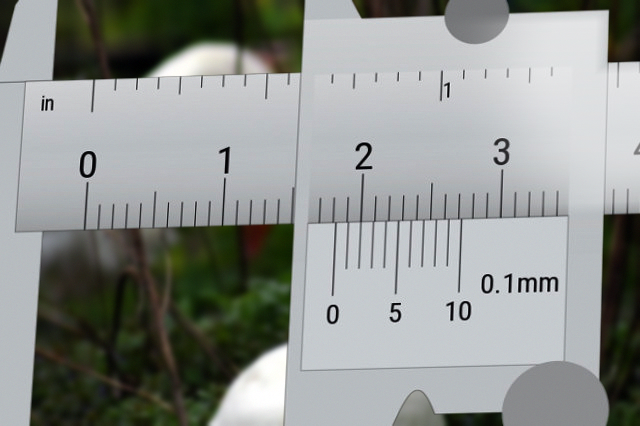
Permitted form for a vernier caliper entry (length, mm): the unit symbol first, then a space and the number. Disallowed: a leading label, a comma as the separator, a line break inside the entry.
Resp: mm 18.2
